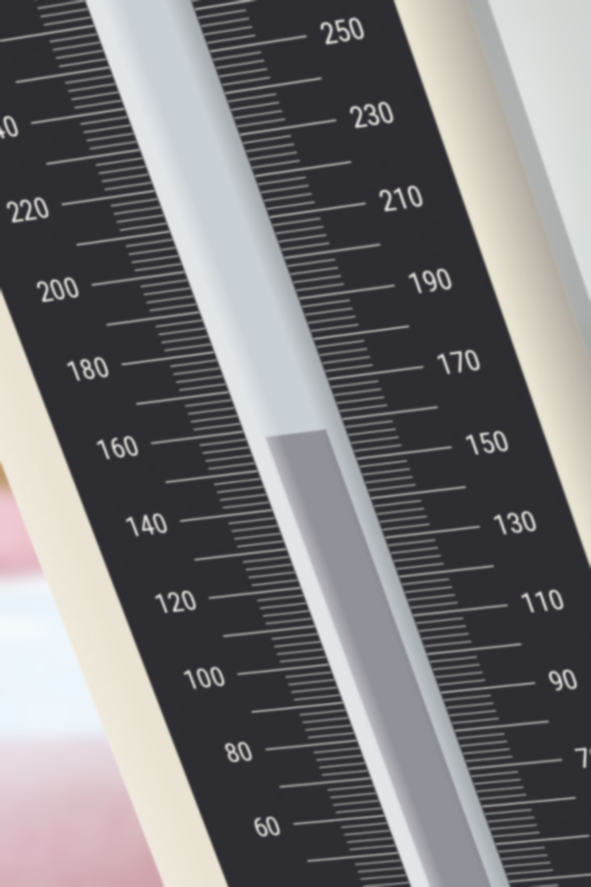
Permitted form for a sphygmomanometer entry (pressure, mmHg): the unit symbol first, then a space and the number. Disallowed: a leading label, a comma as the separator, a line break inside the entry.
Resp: mmHg 158
